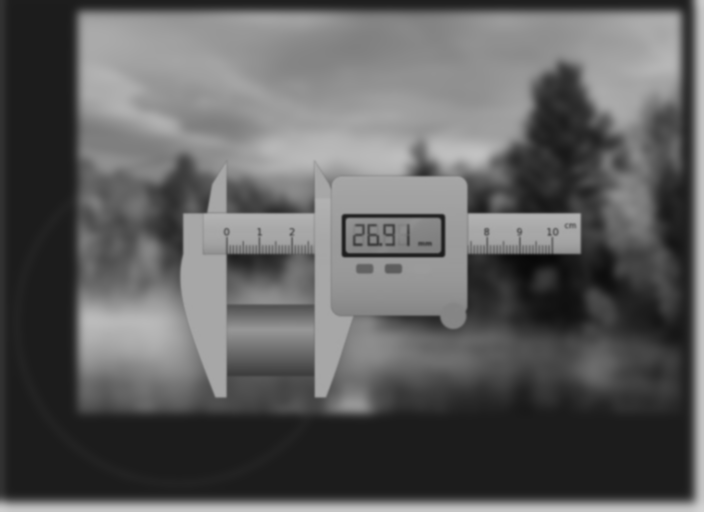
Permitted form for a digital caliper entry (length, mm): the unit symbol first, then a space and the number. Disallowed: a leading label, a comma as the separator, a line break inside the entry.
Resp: mm 26.91
